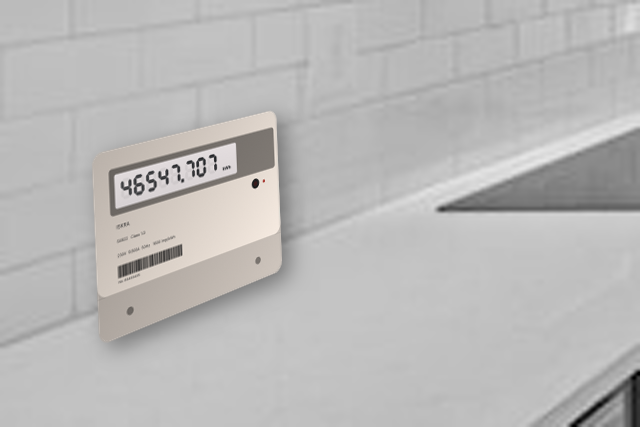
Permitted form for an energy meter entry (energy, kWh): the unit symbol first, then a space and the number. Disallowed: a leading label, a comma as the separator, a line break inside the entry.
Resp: kWh 46547.707
